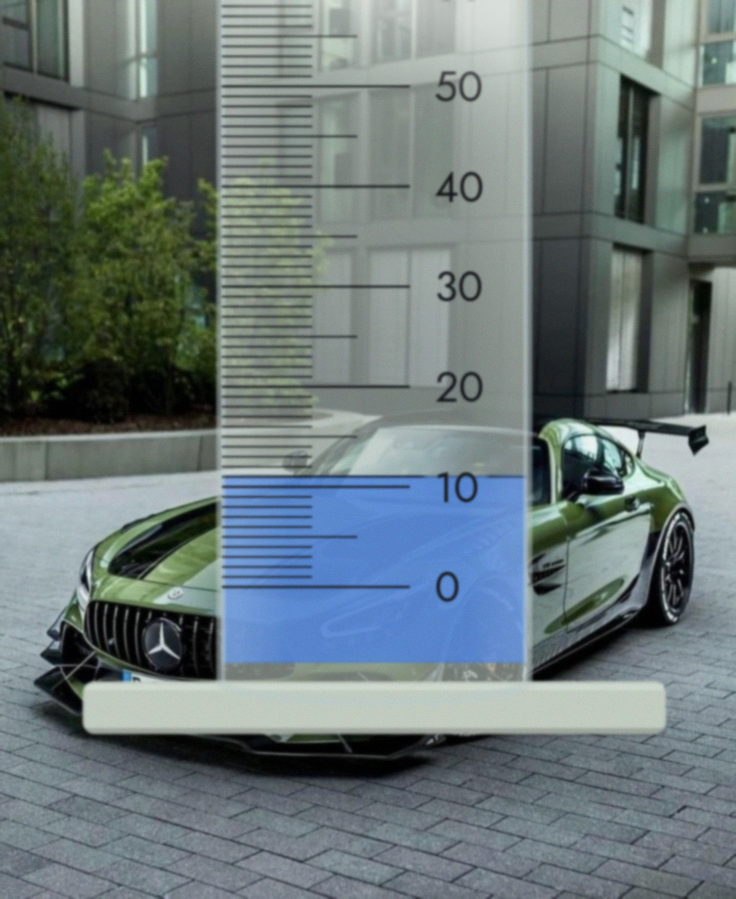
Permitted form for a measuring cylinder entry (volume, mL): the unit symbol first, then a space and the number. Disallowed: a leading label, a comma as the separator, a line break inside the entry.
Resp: mL 11
